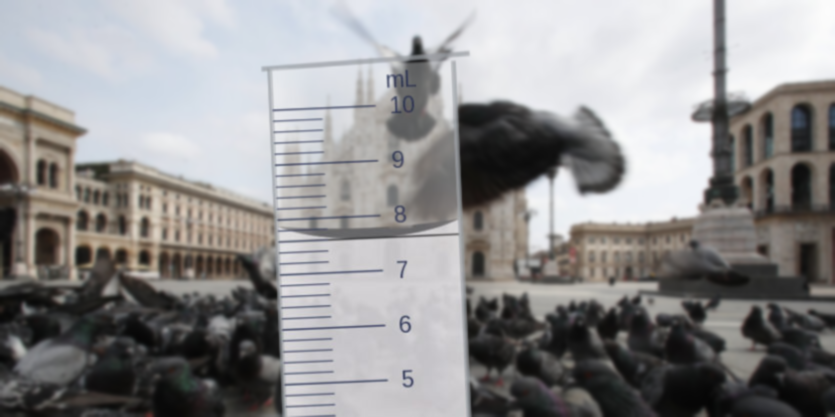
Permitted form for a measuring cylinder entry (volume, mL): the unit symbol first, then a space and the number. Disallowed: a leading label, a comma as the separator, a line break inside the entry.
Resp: mL 7.6
